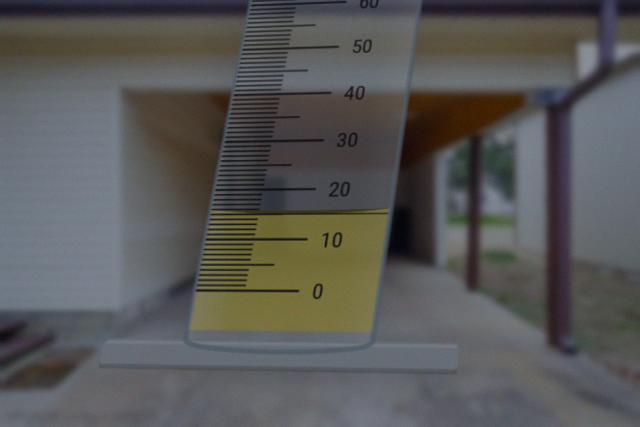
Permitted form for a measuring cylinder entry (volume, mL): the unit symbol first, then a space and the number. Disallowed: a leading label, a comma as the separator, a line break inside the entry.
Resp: mL 15
